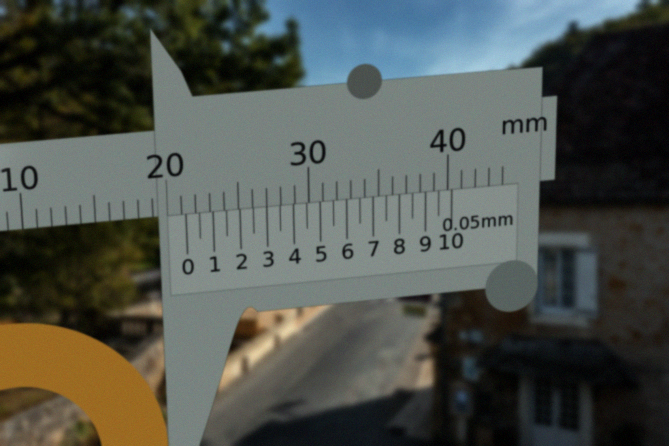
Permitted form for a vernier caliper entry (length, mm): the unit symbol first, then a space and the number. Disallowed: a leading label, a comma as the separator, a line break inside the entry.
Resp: mm 21.3
